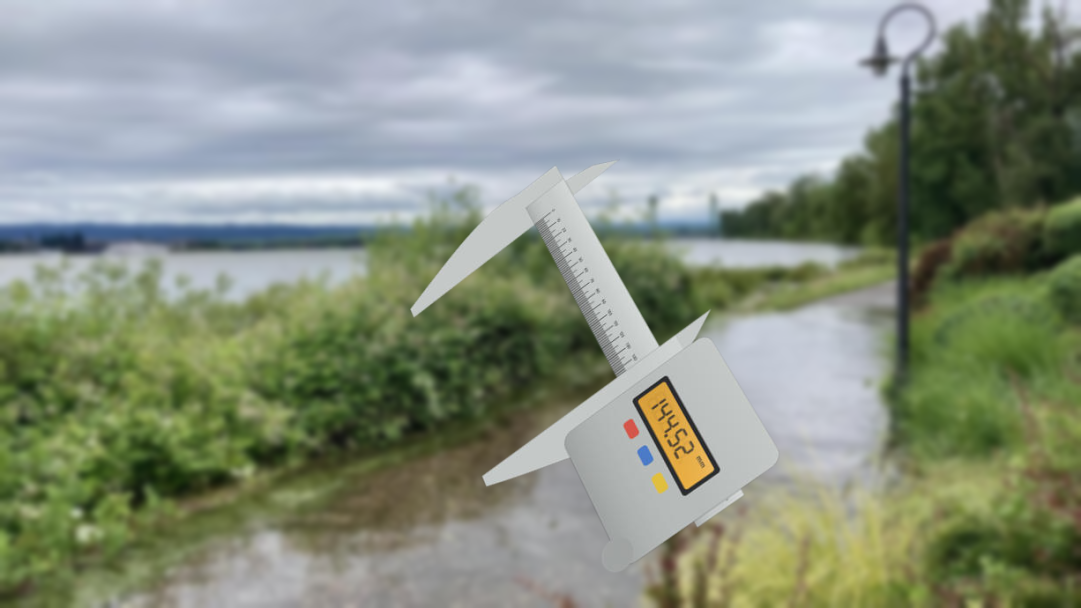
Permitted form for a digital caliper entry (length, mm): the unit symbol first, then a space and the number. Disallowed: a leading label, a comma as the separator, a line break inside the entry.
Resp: mm 144.52
